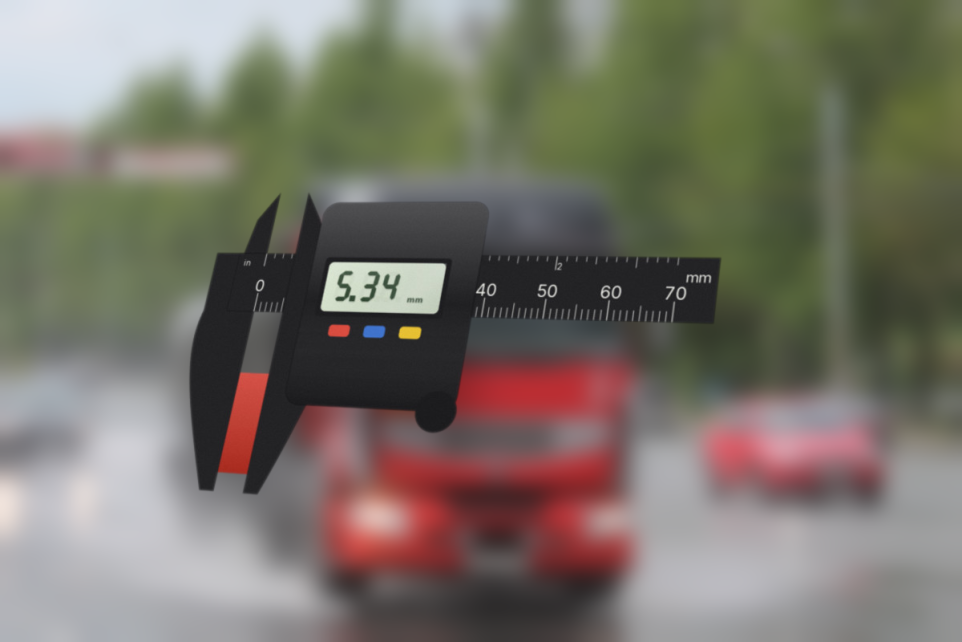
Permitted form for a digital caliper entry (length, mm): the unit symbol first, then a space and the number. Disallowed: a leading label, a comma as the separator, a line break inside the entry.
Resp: mm 5.34
